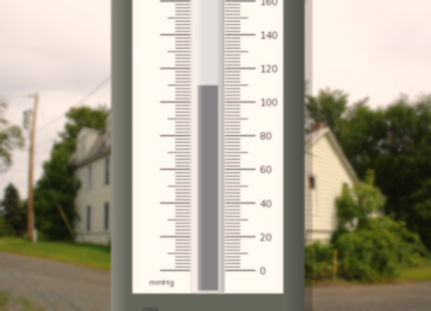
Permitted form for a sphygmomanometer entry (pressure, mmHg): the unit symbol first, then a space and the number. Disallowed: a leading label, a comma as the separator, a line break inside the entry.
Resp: mmHg 110
